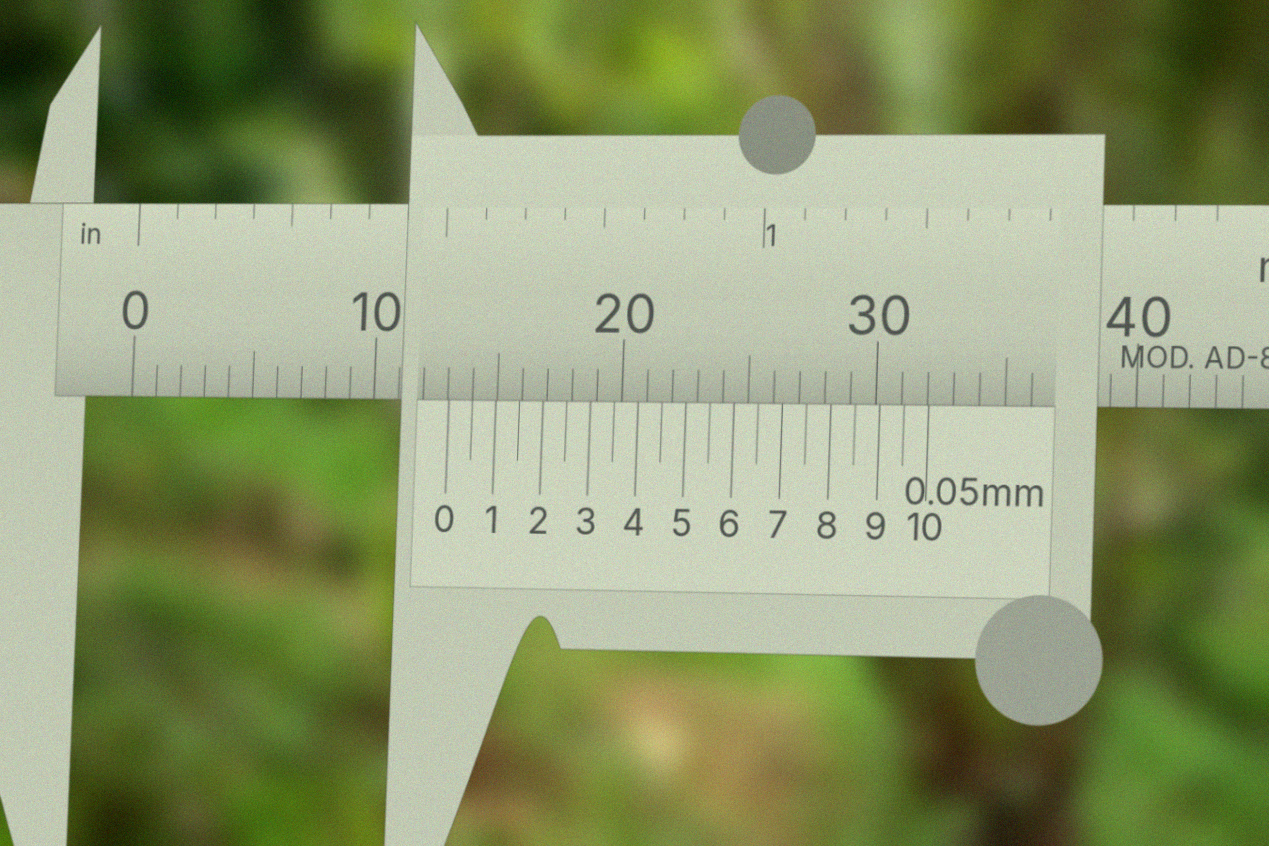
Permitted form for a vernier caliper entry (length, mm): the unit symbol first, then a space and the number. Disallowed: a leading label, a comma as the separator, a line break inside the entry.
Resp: mm 13.05
